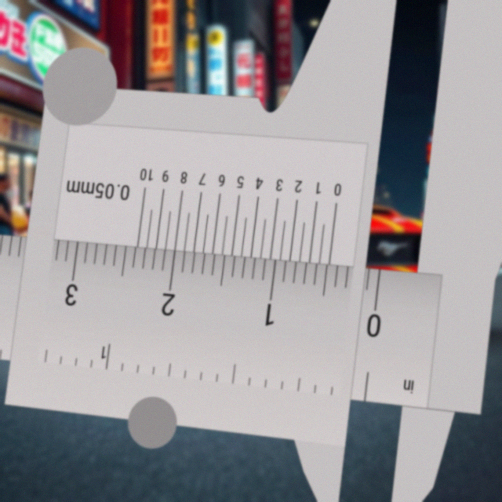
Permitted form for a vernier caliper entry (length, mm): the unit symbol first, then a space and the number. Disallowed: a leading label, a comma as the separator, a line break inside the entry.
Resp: mm 4.8
